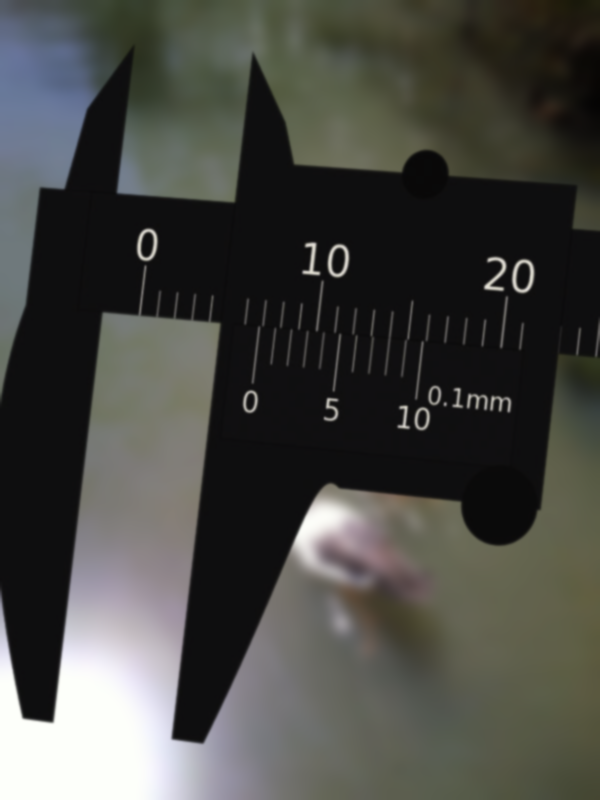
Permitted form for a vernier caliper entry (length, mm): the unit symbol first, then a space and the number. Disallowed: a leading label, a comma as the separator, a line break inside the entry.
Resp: mm 6.8
